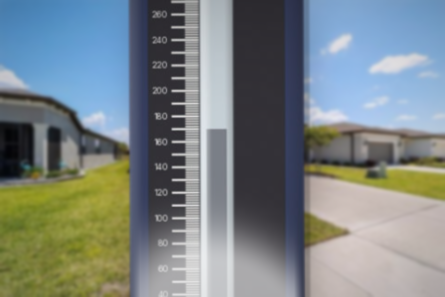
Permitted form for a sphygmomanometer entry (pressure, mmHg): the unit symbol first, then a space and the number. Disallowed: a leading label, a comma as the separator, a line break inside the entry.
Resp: mmHg 170
